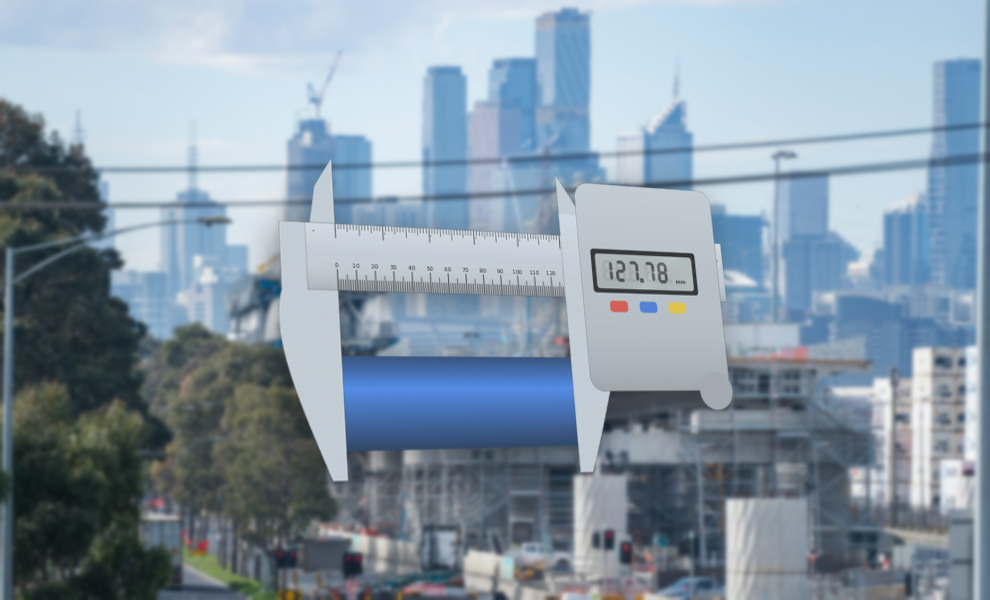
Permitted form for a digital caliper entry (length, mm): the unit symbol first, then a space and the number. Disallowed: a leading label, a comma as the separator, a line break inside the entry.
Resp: mm 127.78
